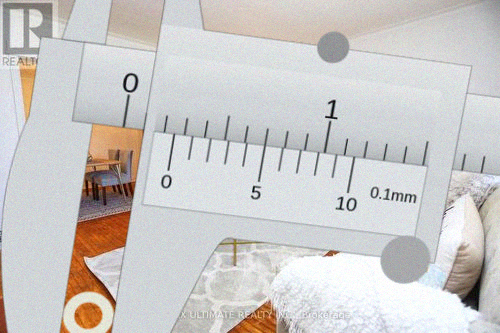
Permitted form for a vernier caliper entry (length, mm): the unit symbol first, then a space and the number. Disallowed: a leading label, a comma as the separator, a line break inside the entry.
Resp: mm 2.5
